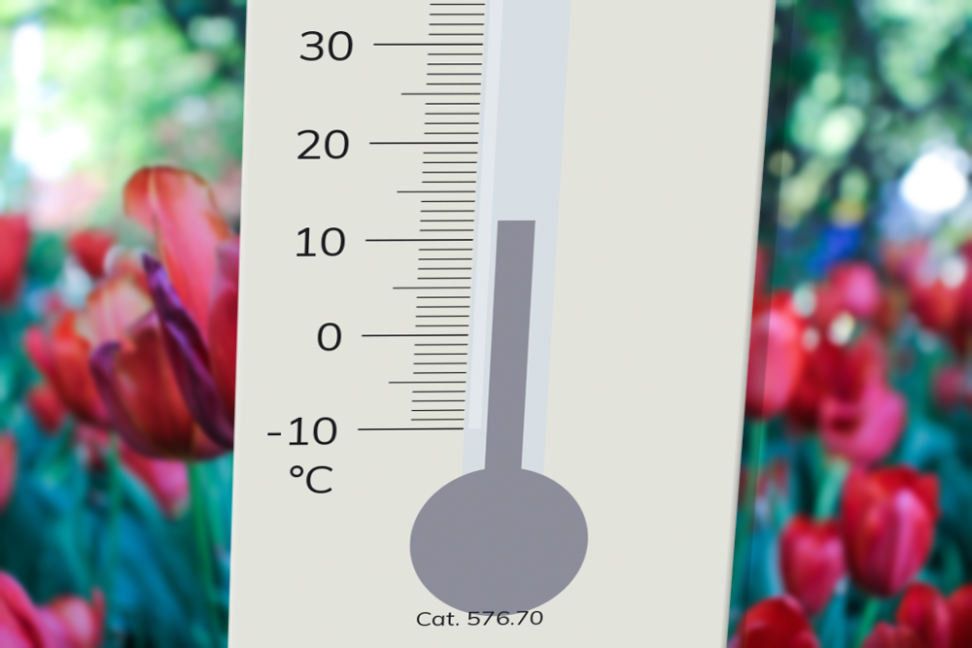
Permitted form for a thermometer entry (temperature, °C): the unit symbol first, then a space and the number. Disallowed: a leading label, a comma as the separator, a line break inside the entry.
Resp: °C 12
